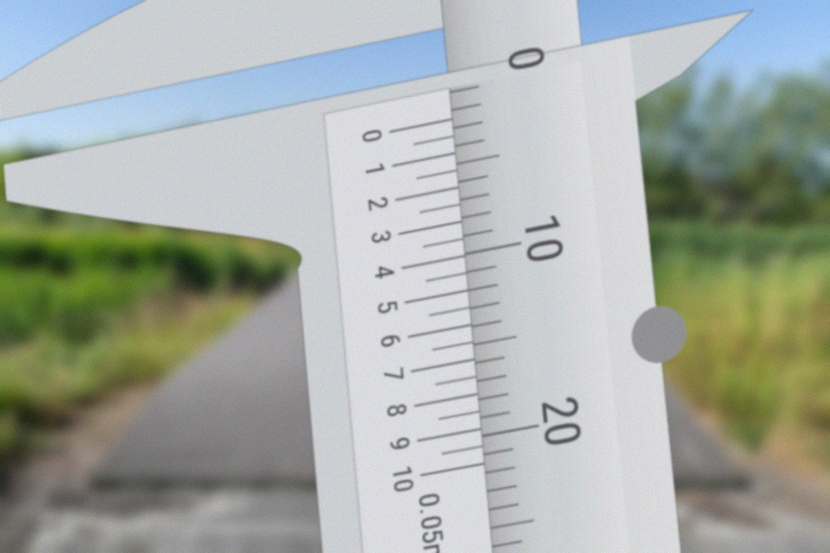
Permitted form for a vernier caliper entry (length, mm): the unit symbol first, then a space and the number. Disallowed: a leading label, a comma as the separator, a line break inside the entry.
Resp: mm 2.5
